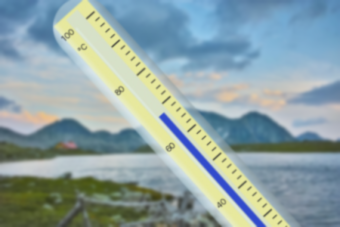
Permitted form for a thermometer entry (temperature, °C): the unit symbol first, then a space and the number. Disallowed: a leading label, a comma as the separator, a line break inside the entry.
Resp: °C 68
